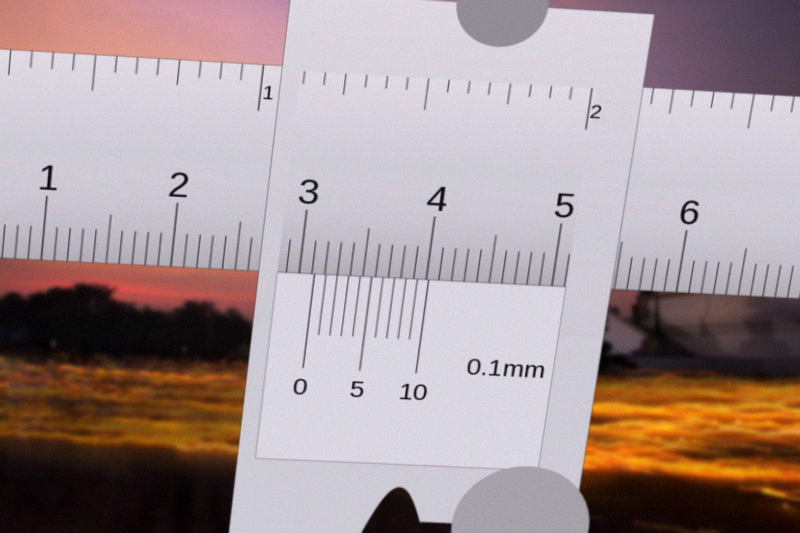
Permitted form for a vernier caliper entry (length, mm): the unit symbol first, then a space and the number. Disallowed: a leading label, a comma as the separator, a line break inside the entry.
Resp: mm 31.2
